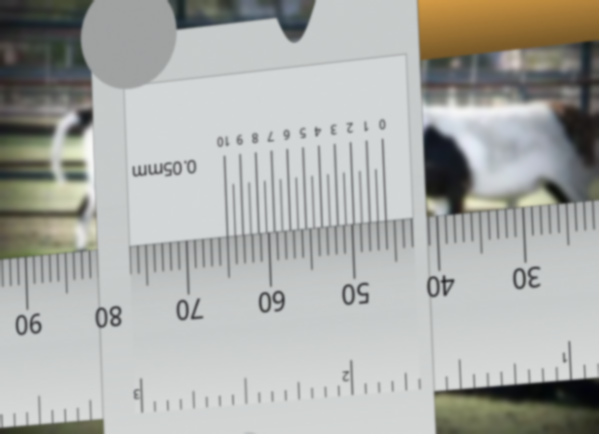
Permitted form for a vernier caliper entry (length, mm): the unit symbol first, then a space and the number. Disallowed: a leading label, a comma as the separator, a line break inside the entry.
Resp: mm 46.0
